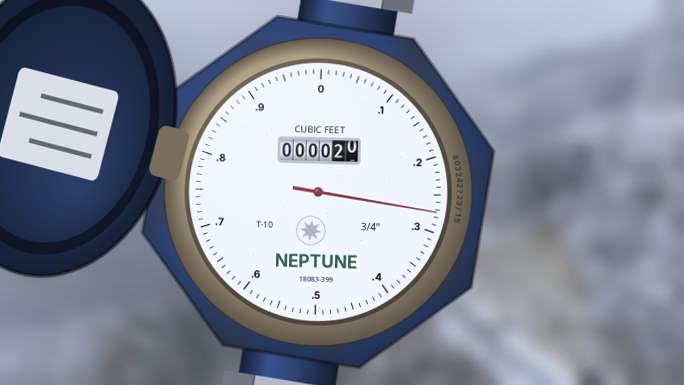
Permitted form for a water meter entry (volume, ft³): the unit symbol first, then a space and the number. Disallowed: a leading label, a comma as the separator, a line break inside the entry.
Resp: ft³ 20.27
